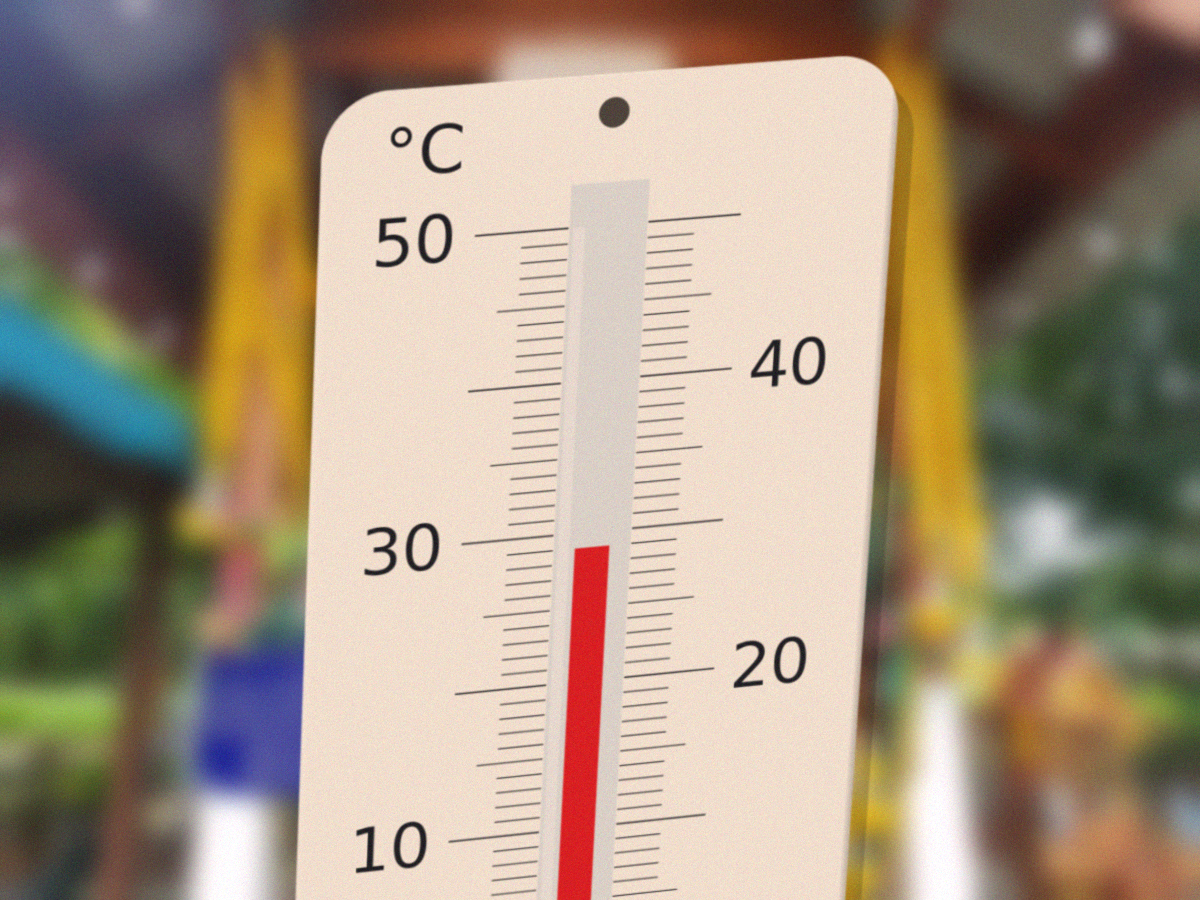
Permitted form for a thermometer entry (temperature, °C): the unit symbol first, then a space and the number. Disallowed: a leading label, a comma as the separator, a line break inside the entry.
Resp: °C 29
